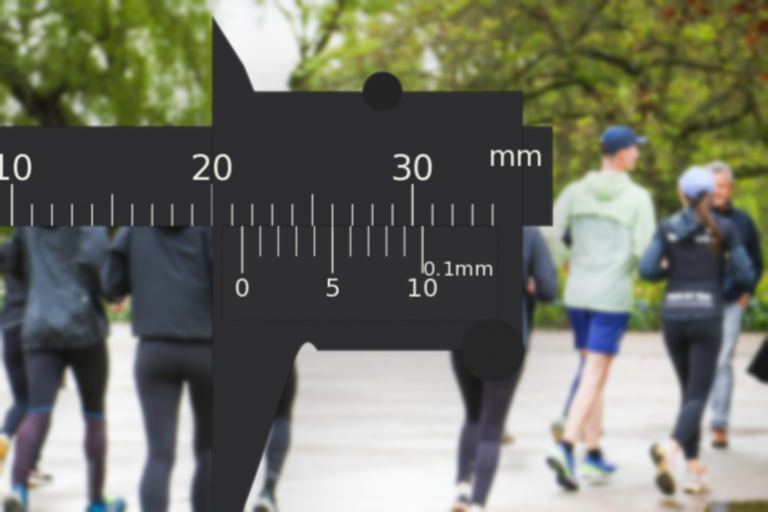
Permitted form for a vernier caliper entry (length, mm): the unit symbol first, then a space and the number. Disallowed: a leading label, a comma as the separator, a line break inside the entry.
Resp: mm 21.5
